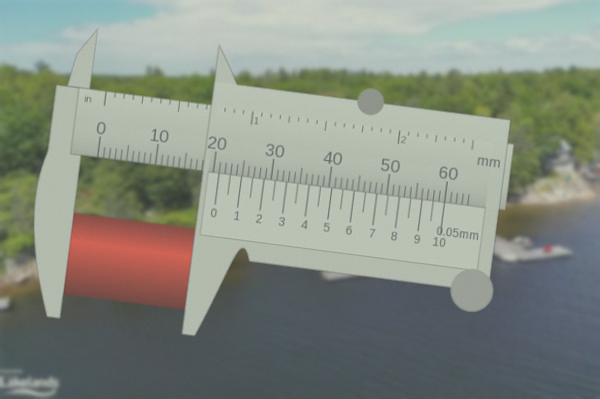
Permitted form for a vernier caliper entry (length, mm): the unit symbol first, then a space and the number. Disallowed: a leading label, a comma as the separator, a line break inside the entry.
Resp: mm 21.0
